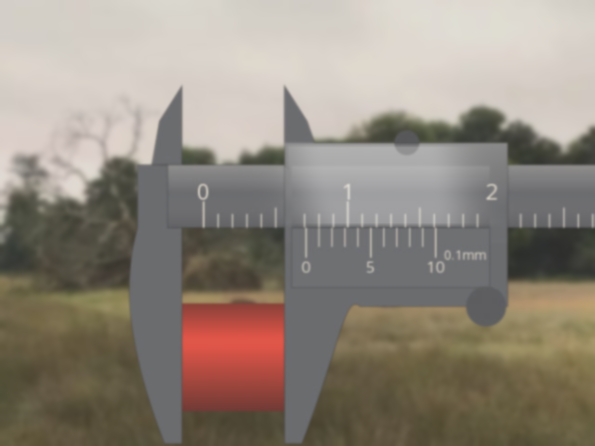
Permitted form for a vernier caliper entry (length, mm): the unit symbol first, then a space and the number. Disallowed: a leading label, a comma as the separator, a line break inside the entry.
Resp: mm 7.1
